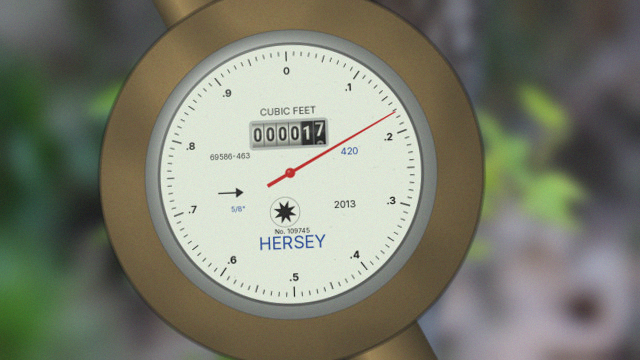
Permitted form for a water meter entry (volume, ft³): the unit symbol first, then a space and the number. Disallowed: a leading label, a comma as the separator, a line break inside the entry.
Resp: ft³ 17.17
